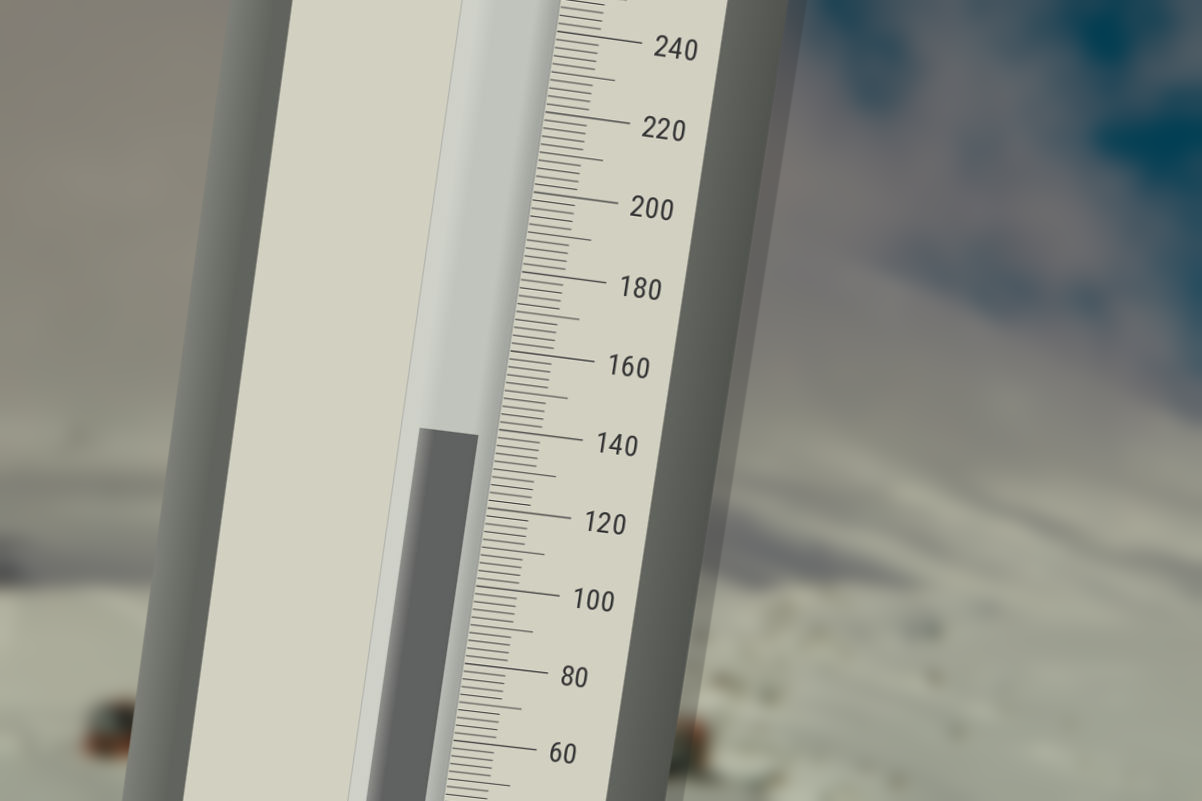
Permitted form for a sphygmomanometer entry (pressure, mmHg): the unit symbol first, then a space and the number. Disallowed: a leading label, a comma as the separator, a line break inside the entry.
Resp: mmHg 138
